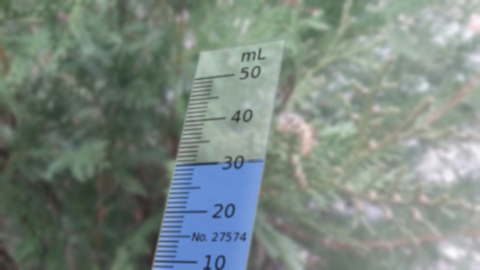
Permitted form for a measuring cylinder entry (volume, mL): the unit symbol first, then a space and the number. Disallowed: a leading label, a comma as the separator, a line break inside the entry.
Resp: mL 30
